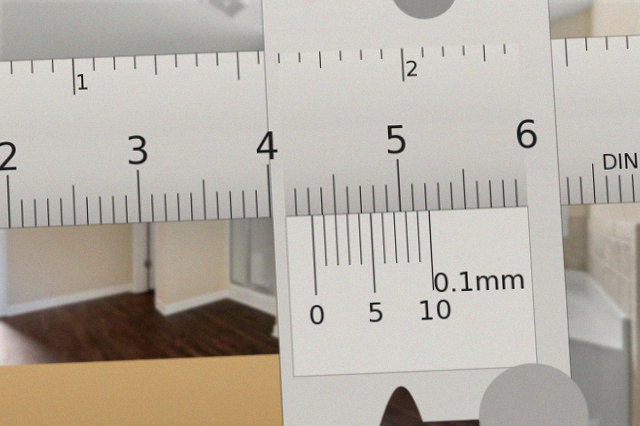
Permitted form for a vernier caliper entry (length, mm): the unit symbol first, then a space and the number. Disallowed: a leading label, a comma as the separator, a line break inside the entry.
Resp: mm 43.2
